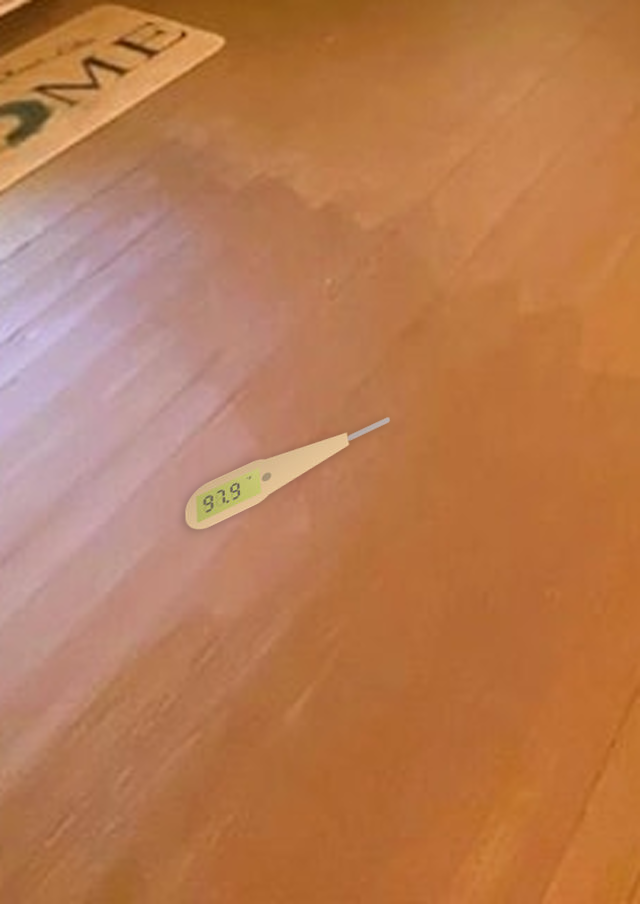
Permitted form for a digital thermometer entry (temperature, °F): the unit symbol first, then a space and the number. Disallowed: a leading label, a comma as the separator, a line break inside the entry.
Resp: °F 97.9
